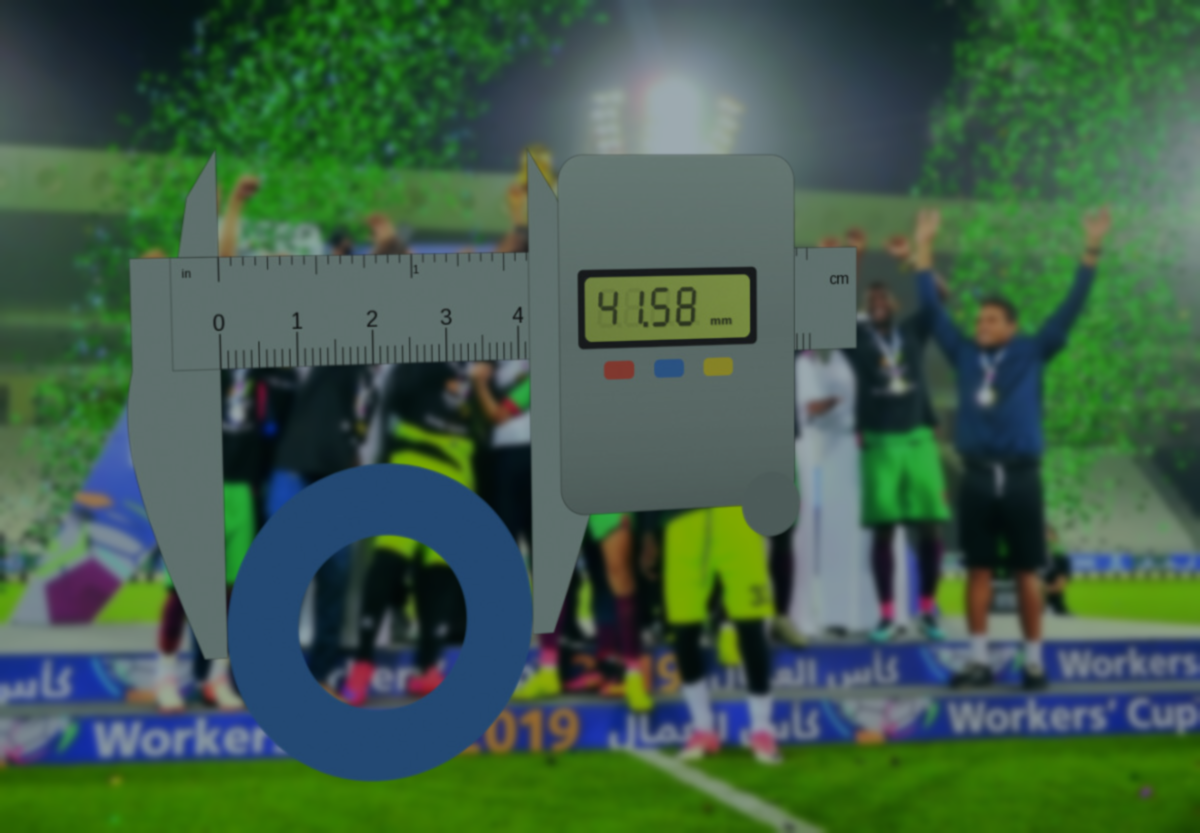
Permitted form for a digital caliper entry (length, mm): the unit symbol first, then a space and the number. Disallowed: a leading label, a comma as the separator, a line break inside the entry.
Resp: mm 41.58
